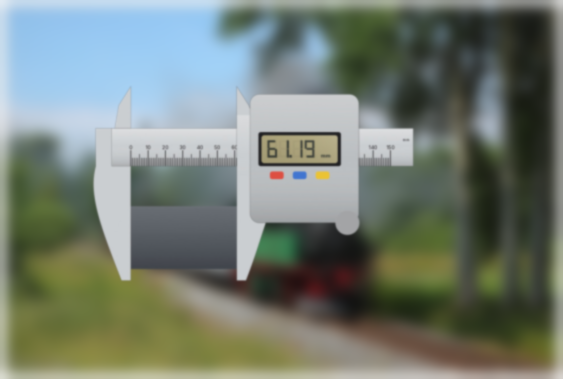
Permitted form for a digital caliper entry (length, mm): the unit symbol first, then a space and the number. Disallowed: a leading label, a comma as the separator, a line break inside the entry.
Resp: mm 61.19
